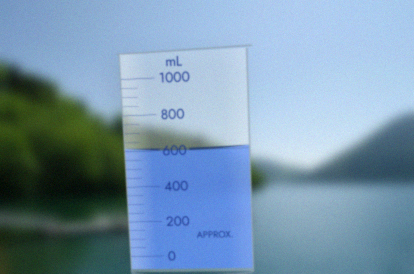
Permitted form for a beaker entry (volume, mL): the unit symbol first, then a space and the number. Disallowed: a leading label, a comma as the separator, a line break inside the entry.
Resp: mL 600
